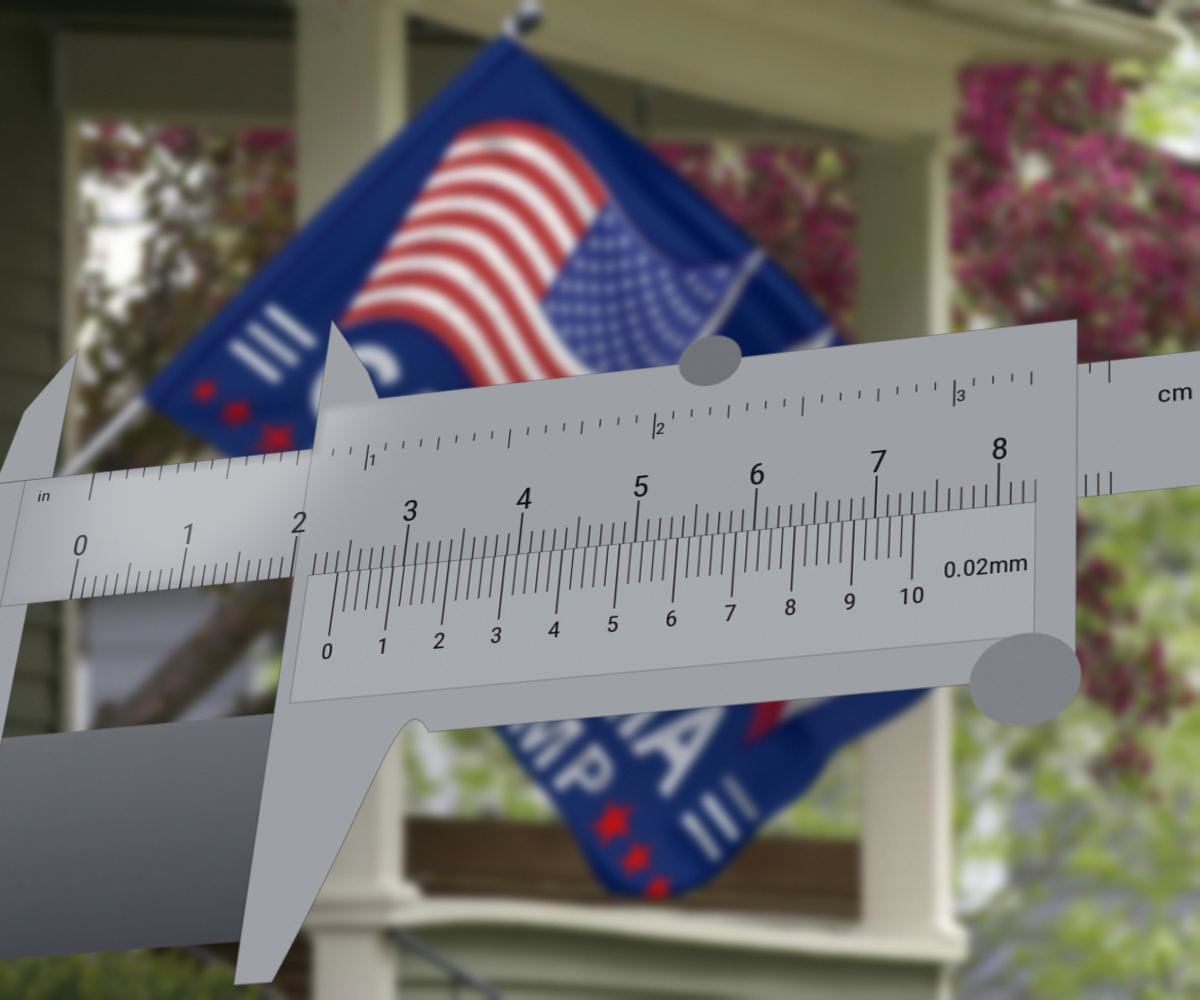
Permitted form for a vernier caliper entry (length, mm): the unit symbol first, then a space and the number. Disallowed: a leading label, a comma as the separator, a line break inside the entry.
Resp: mm 24.2
